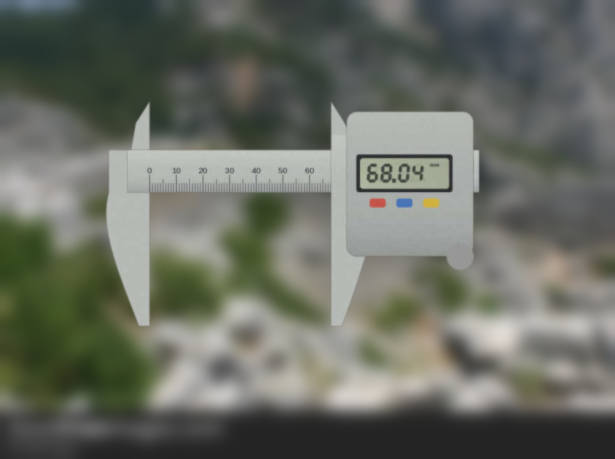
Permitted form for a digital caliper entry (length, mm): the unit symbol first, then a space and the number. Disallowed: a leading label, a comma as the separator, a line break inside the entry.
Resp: mm 68.04
